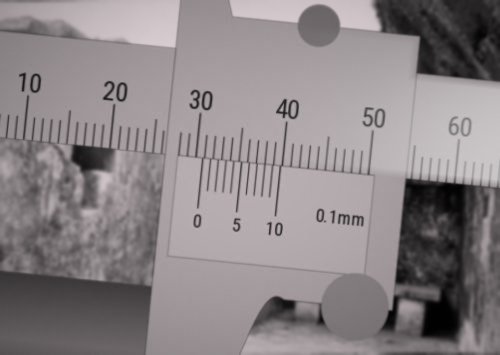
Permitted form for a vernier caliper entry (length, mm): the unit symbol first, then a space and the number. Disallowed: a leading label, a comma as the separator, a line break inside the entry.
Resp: mm 30.8
